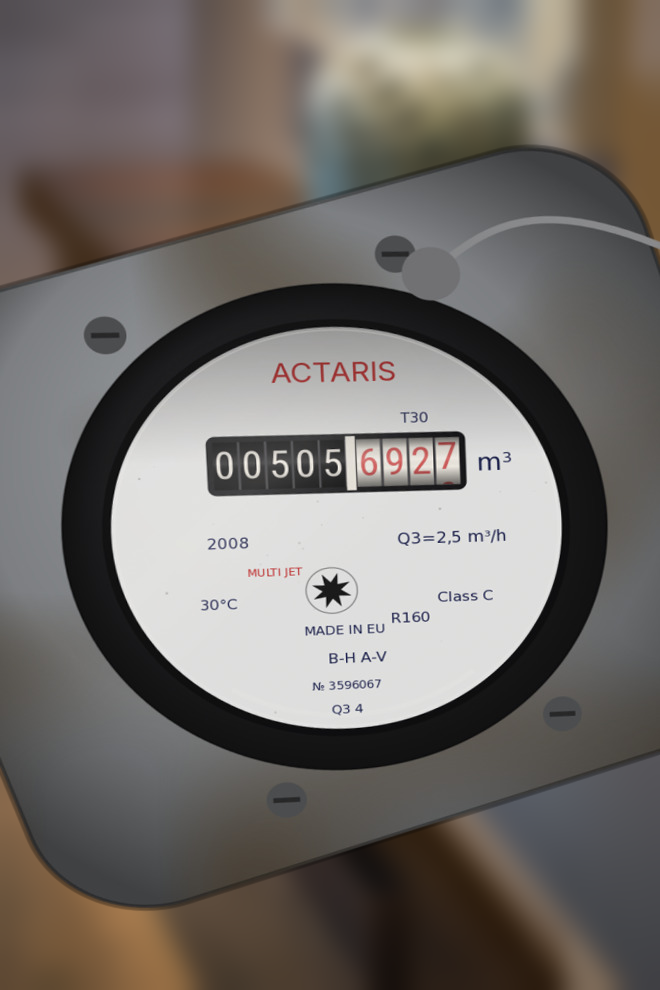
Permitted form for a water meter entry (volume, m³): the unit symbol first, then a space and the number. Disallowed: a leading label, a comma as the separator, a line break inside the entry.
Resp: m³ 505.6927
